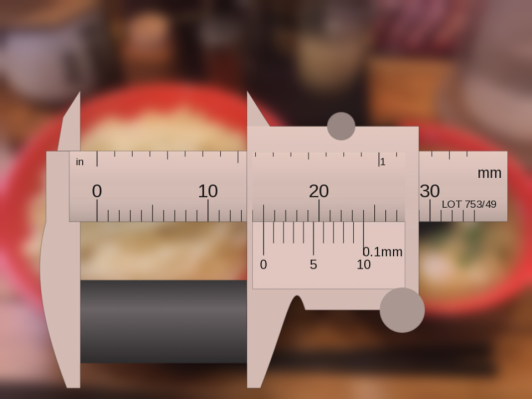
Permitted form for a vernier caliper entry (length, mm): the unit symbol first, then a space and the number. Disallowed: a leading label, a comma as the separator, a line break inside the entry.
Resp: mm 15.0
